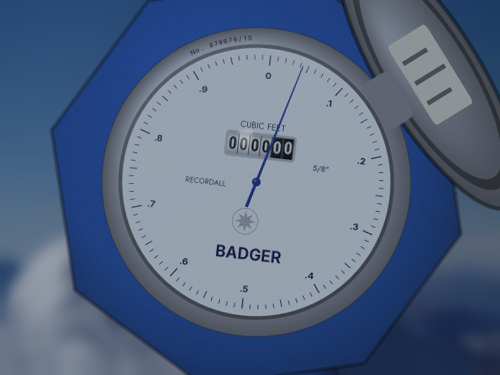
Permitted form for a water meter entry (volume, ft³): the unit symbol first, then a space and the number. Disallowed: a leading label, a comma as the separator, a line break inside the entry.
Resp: ft³ 0.04
